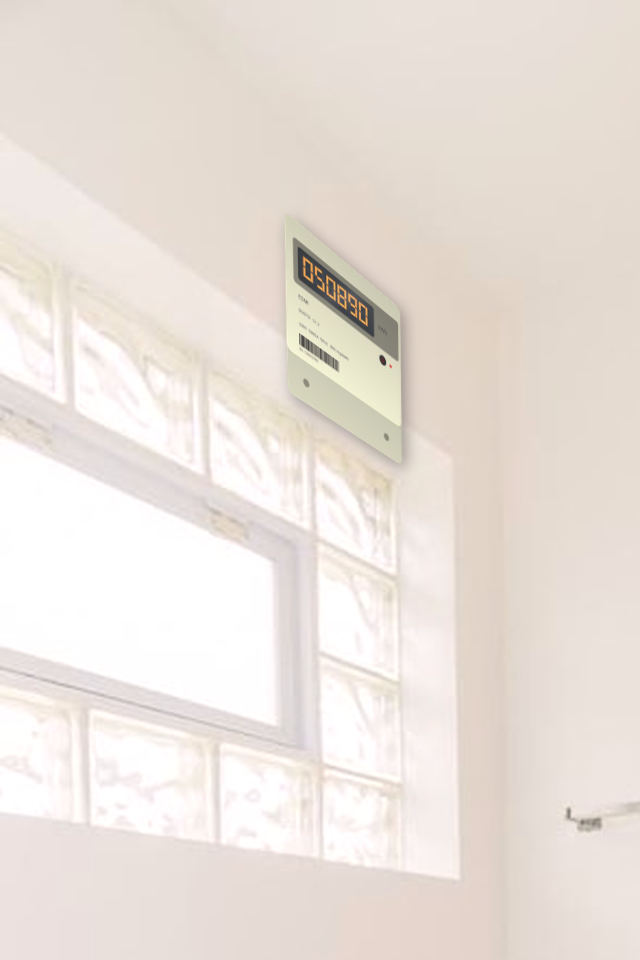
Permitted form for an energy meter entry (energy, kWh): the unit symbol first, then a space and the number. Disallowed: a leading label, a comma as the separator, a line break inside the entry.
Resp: kWh 50890
